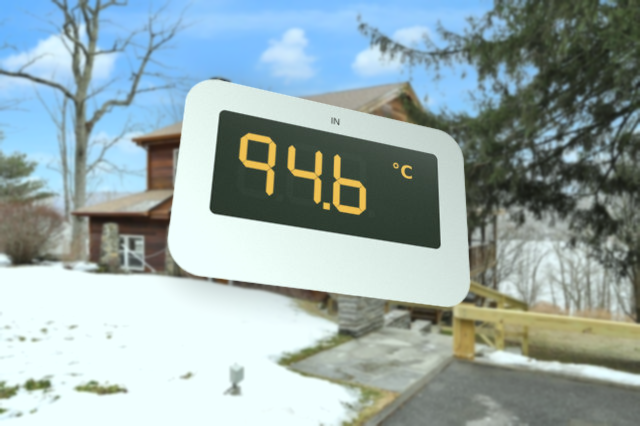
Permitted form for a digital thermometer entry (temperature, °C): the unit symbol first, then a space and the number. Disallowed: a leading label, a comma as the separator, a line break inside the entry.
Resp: °C 94.6
